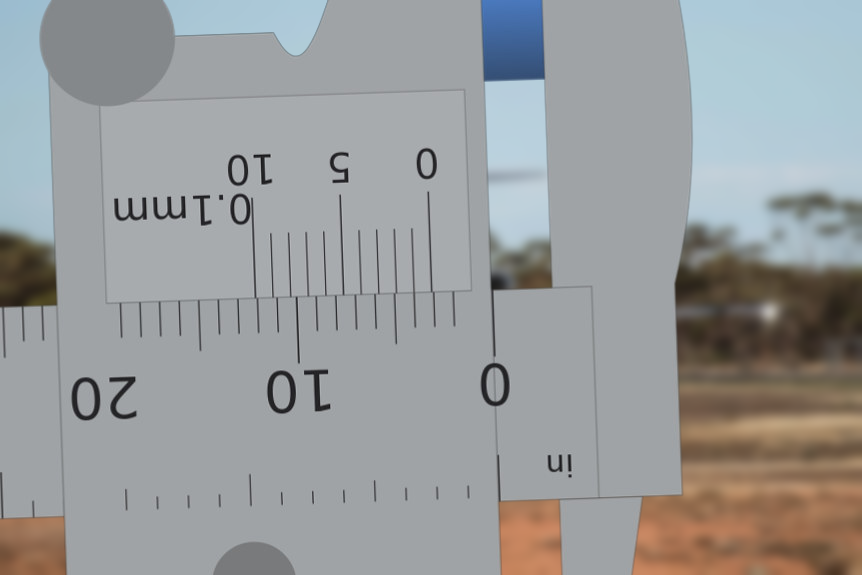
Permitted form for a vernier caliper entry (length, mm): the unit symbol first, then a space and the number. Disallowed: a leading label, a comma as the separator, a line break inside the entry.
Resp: mm 3.1
